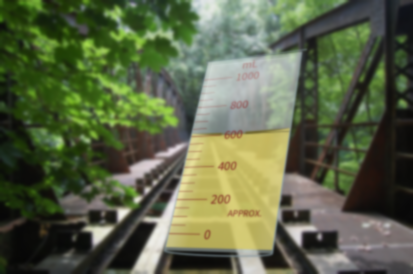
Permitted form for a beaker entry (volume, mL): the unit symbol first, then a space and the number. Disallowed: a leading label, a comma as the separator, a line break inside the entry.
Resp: mL 600
